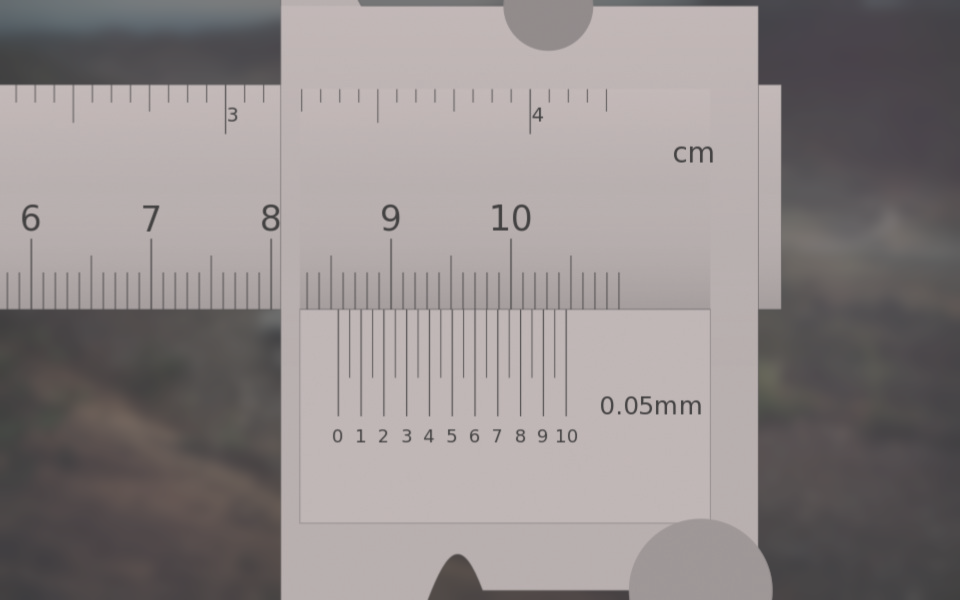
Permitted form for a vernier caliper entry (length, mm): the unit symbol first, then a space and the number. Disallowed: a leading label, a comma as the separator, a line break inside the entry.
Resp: mm 85.6
